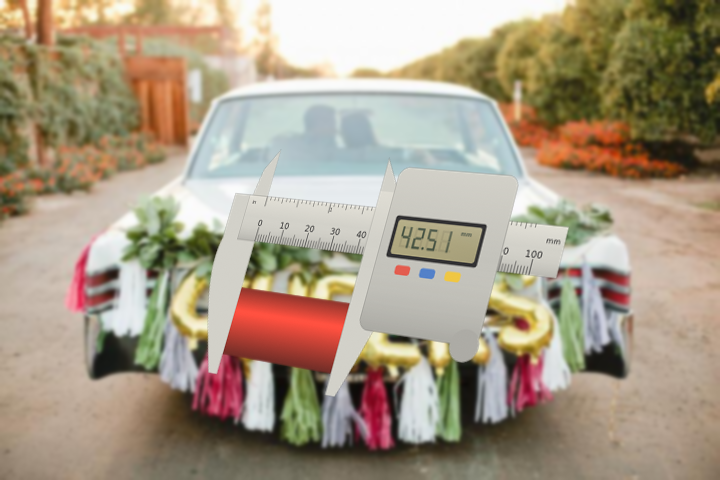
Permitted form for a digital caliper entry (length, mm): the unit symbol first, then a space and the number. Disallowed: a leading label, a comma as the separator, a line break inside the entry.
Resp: mm 42.51
